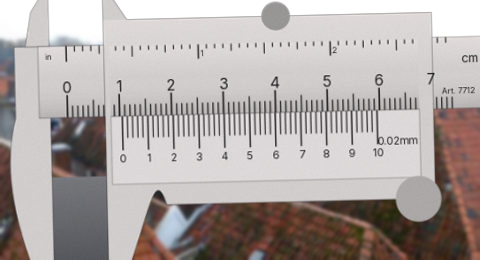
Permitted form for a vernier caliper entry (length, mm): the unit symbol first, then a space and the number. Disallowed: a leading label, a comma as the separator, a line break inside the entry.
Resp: mm 10.5
